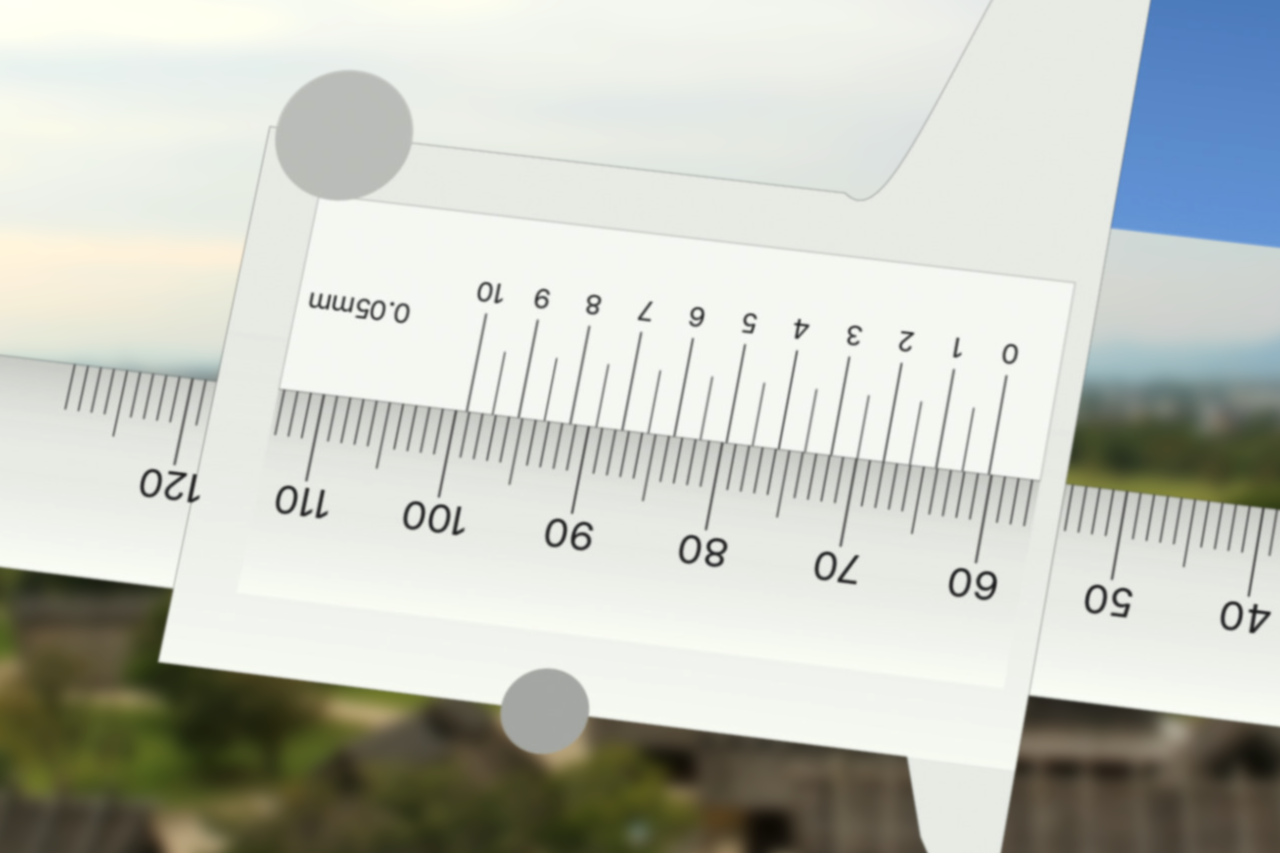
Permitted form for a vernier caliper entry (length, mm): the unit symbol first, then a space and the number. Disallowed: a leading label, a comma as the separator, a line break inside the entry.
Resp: mm 60.2
